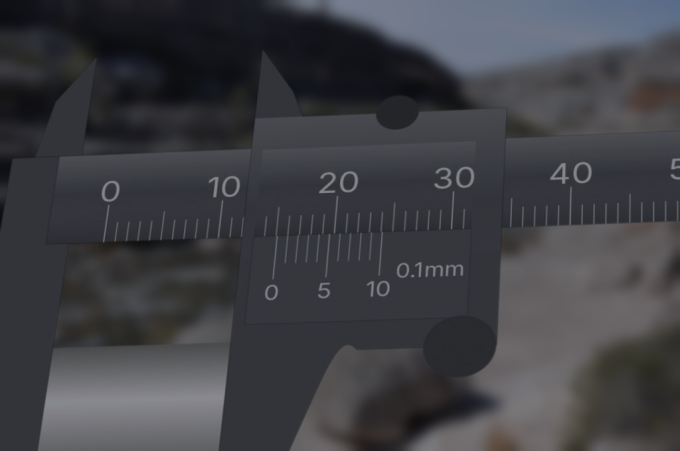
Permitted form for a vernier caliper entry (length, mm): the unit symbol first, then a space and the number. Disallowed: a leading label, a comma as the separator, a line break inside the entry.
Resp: mm 15.1
